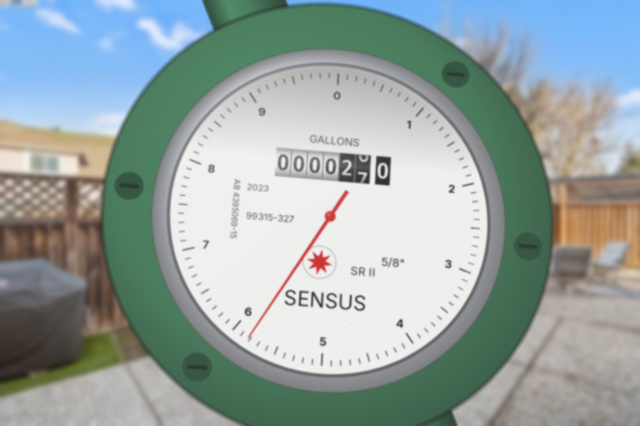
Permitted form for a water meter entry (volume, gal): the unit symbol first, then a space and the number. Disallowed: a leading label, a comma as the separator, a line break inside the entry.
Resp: gal 265.8
